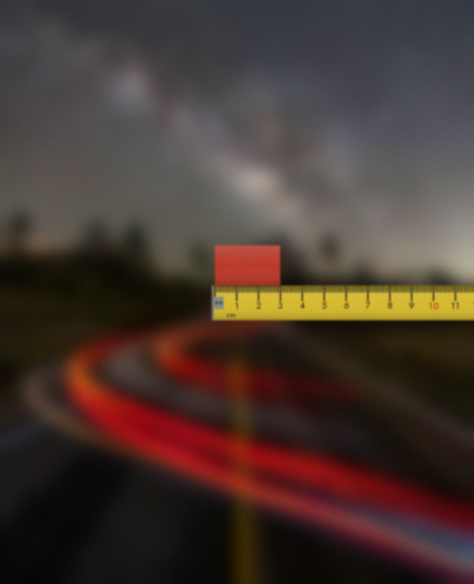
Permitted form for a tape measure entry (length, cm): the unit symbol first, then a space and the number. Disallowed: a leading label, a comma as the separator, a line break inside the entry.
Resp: cm 3
